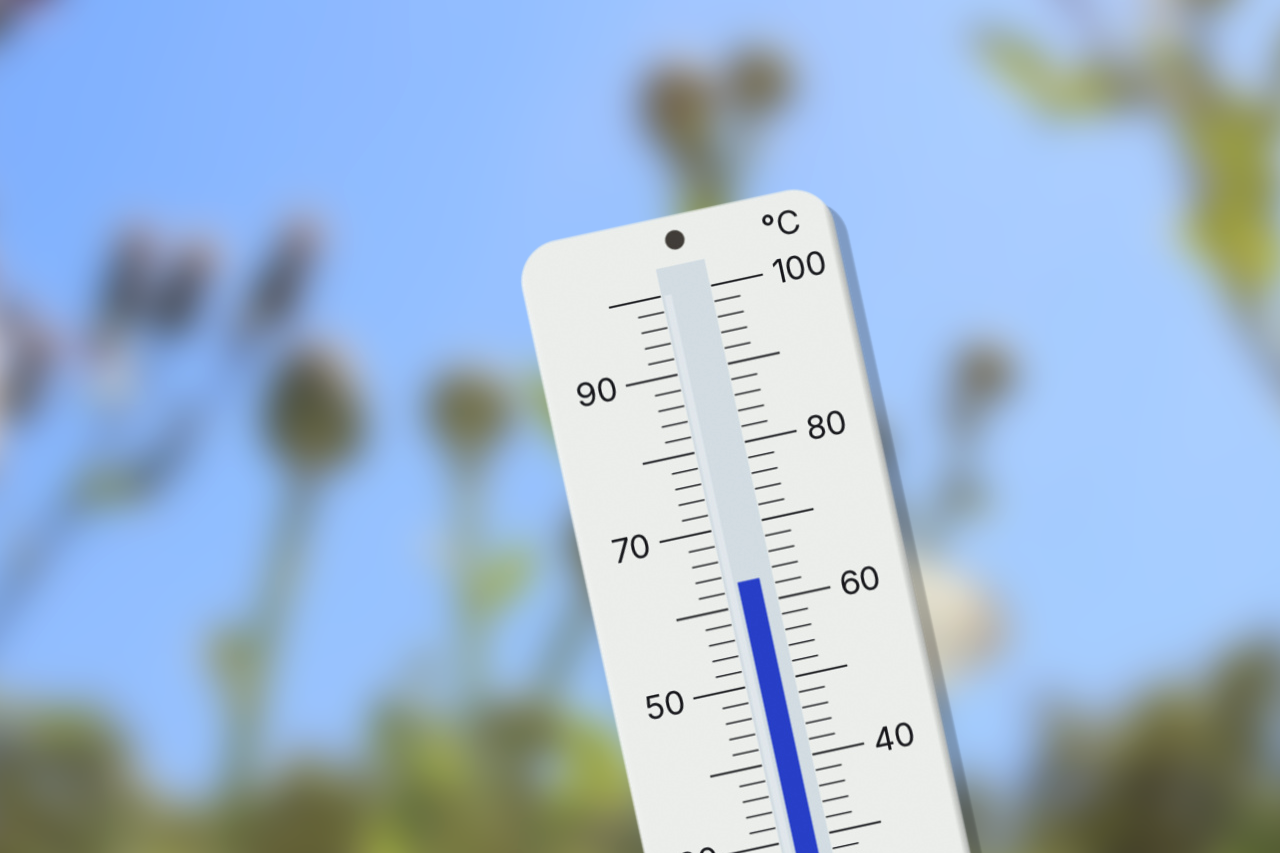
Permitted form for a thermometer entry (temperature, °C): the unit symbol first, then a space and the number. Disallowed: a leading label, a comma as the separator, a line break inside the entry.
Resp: °C 63
